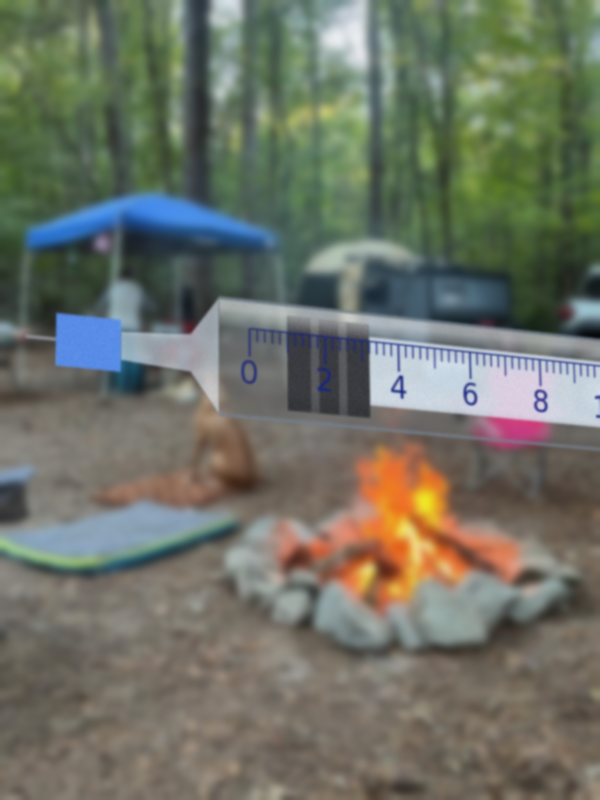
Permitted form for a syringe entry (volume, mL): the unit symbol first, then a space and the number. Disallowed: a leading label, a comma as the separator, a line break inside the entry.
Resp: mL 1
